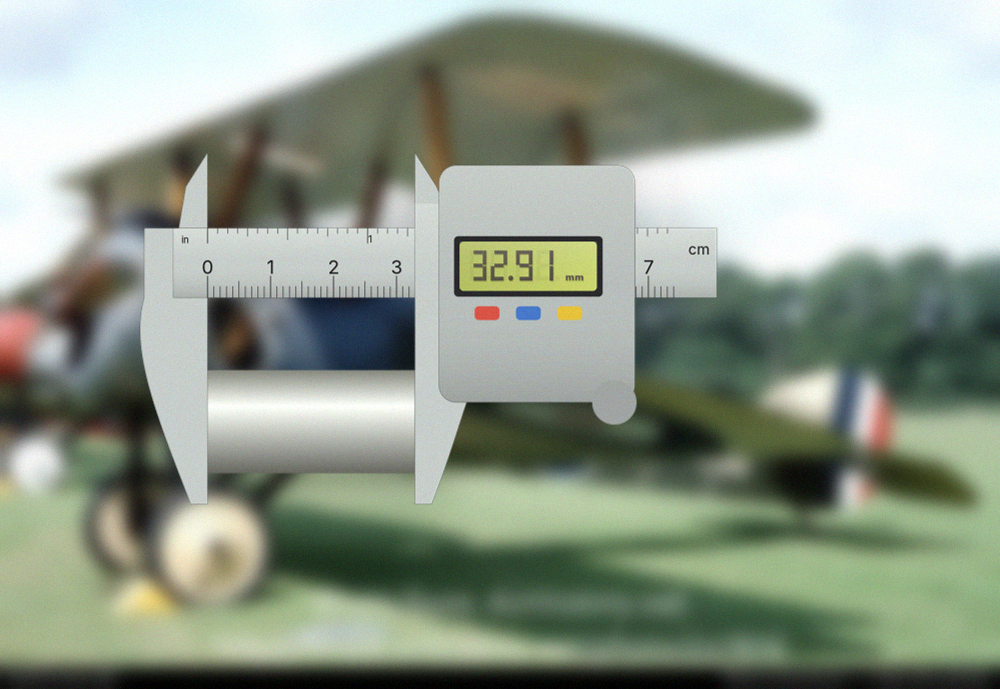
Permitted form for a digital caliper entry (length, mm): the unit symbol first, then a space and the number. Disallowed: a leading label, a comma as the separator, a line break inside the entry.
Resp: mm 32.91
